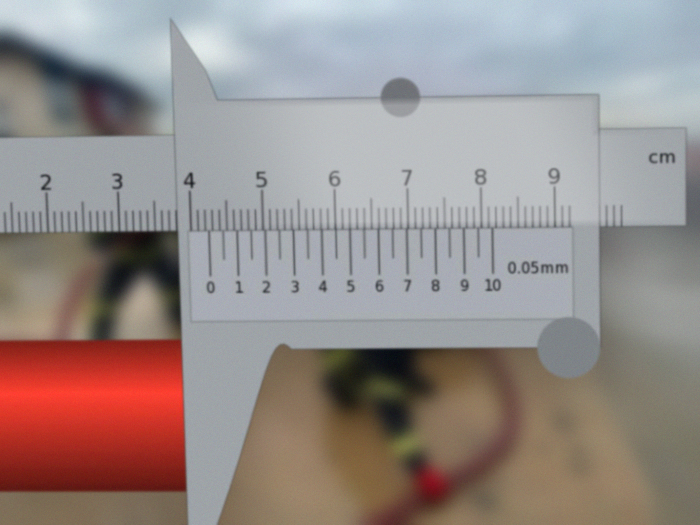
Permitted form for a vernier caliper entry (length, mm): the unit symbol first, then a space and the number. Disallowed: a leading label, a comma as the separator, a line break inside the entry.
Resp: mm 42.5
